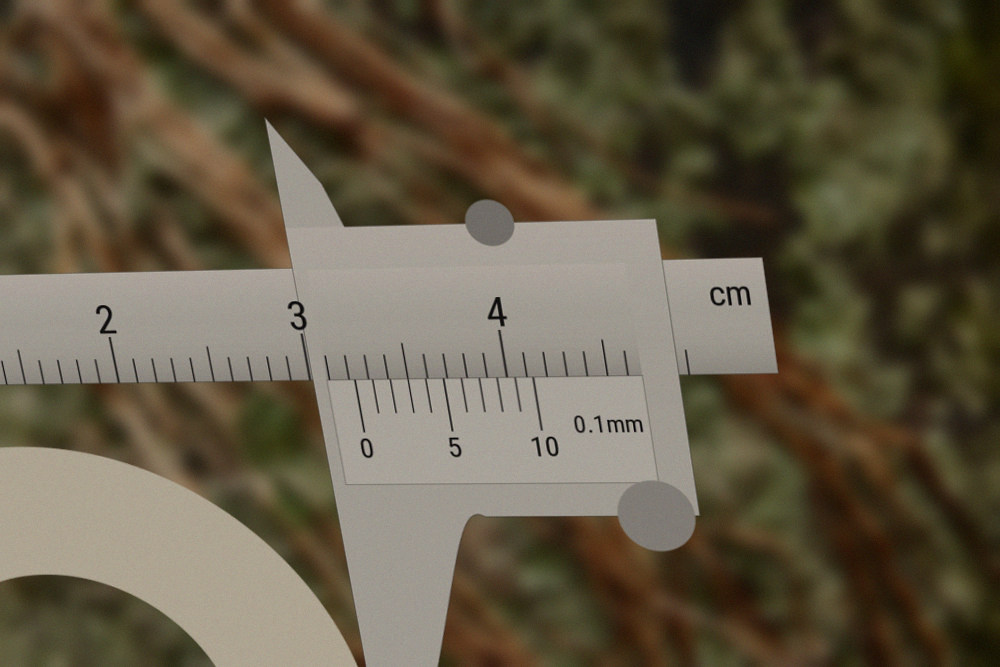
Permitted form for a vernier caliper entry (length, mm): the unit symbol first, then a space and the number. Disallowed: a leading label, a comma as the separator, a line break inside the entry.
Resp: mm 32.3
